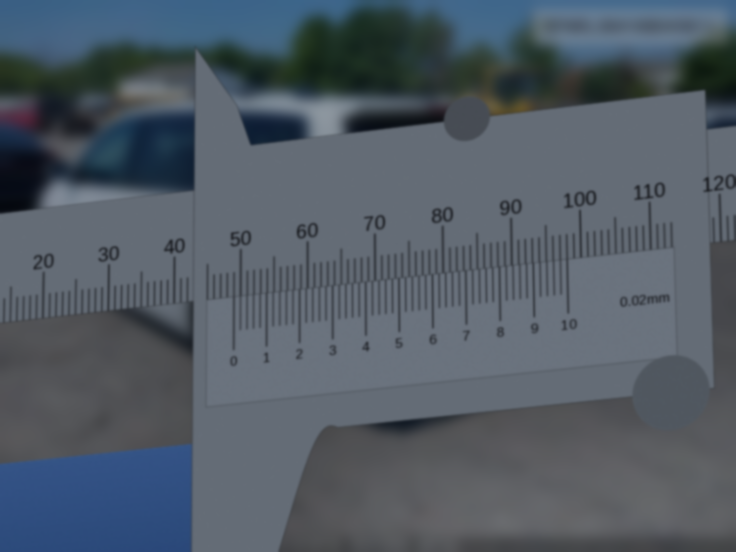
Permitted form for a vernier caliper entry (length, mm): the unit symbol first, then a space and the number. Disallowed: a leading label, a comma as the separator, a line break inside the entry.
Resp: mm 49.0
